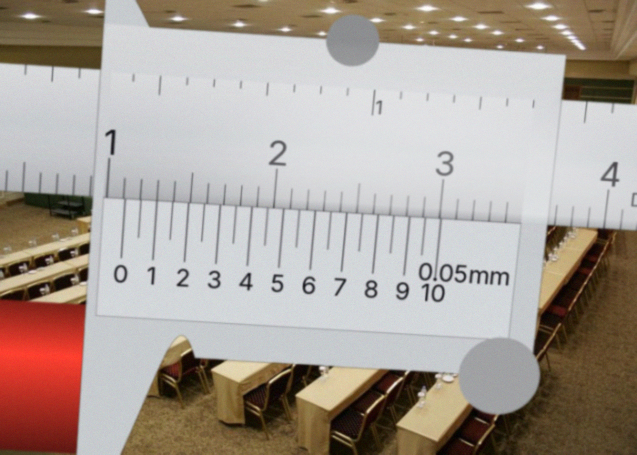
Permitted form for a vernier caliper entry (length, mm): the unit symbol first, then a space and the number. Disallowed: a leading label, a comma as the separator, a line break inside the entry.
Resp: mm 11.1
